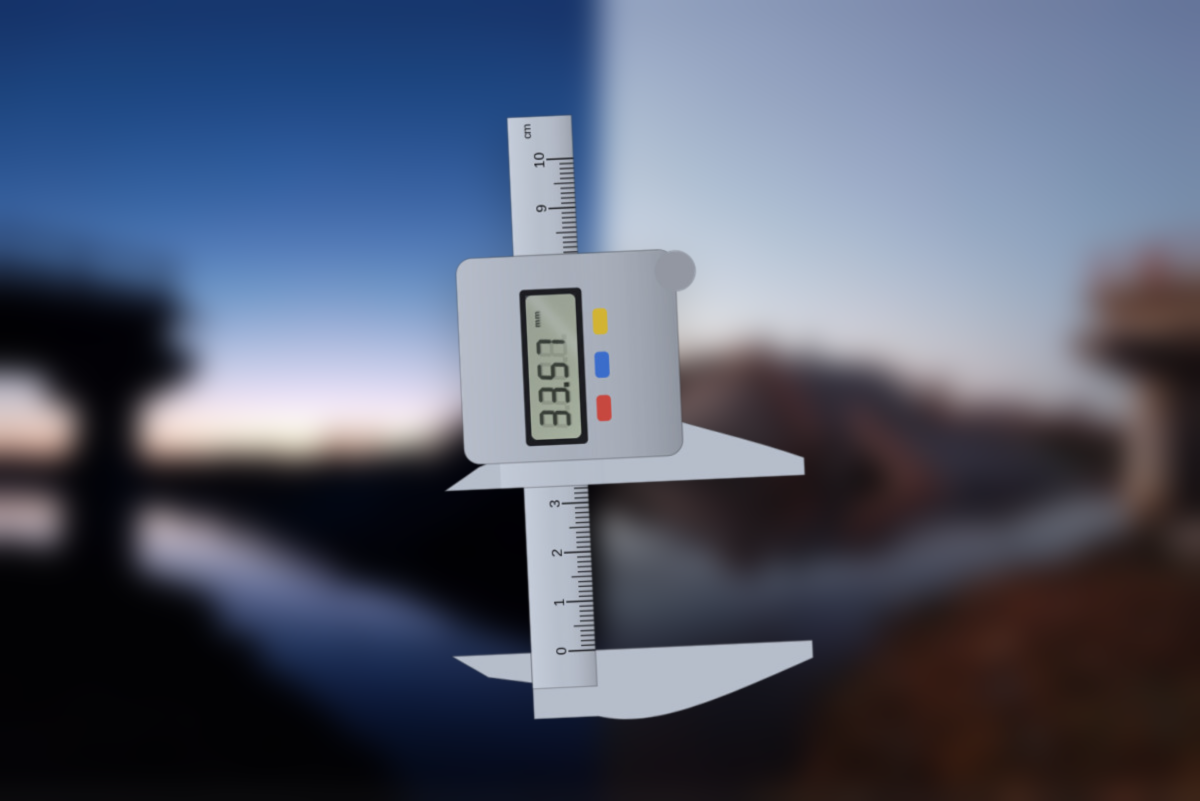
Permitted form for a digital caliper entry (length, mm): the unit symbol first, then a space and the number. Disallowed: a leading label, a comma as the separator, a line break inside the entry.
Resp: mm 33.57
